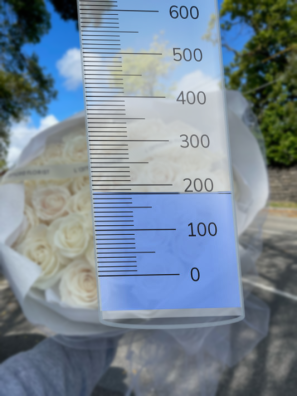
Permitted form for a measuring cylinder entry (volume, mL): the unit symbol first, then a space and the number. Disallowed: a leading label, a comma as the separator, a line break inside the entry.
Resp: mL 180
